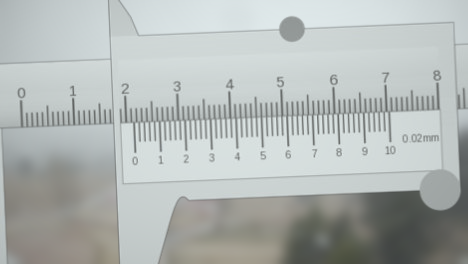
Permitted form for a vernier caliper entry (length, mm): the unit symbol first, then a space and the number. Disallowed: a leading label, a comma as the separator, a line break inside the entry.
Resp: mm 21.5
